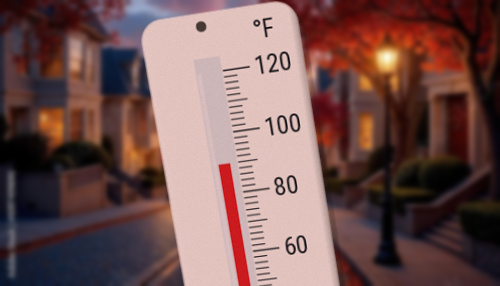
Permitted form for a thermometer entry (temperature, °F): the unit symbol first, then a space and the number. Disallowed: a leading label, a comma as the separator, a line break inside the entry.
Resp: °F 90
